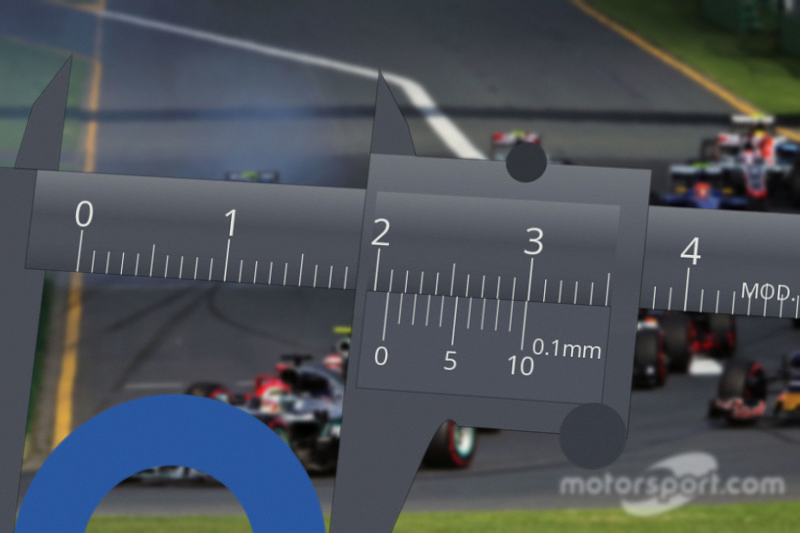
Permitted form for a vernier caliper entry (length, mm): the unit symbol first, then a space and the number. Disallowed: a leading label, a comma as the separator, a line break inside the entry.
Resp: mm 20.9
